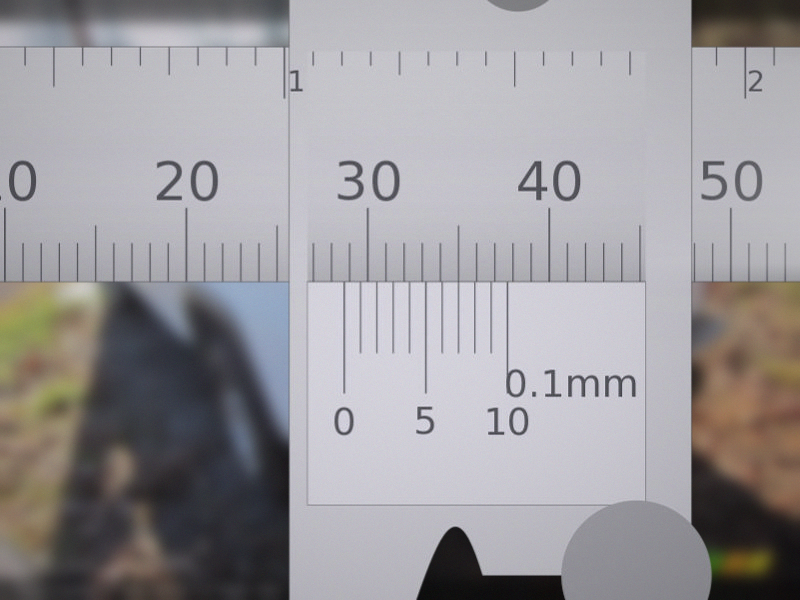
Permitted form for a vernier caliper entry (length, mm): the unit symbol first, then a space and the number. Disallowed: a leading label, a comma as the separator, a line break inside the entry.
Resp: mm 28.7
